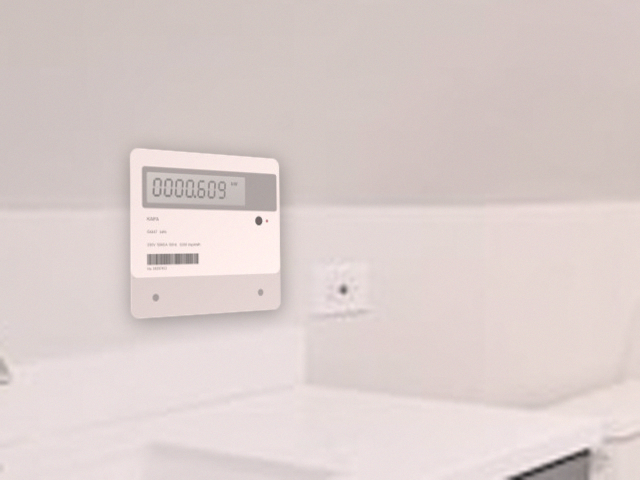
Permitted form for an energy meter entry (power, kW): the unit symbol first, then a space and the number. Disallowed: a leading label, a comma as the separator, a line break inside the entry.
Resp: kW 0.609
